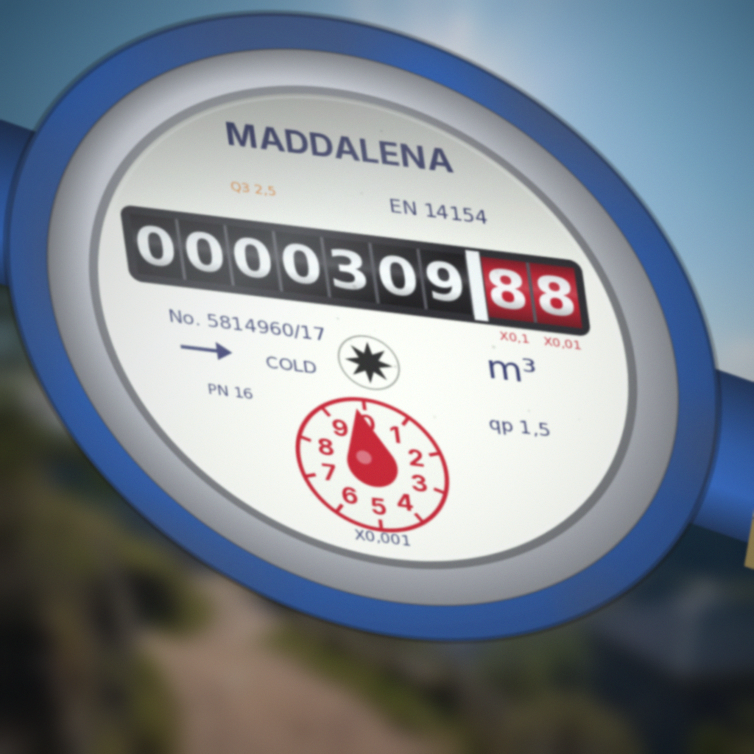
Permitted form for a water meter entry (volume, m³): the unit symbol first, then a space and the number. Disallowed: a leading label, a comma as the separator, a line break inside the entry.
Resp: m³ 309.879
